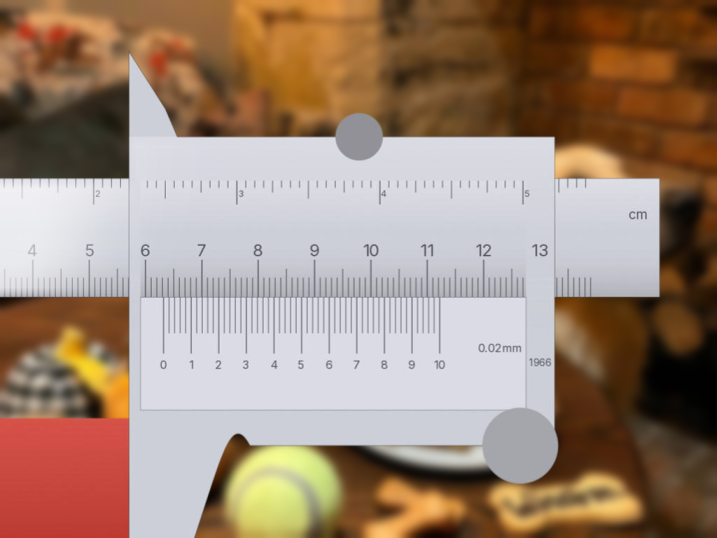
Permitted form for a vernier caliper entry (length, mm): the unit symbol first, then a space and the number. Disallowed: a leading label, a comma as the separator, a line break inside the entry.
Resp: mm 63.2
